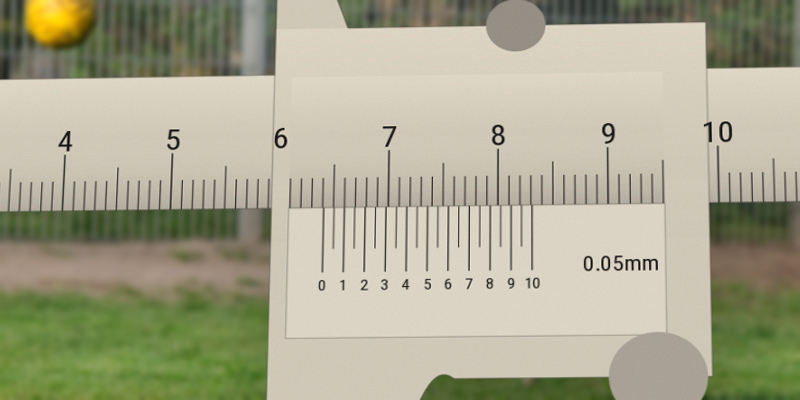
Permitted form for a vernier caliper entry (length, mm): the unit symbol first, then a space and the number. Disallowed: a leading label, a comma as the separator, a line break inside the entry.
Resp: mm 64.1
